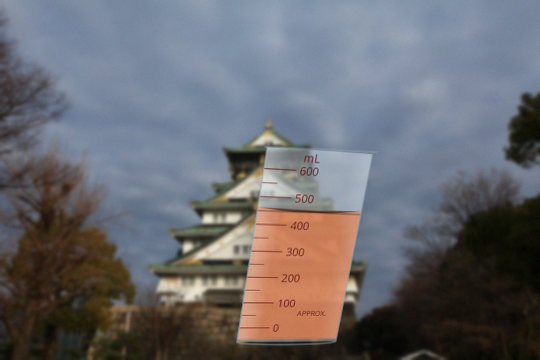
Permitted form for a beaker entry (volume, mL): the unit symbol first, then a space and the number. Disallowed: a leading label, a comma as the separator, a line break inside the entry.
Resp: mL 450
